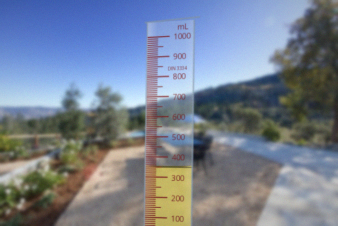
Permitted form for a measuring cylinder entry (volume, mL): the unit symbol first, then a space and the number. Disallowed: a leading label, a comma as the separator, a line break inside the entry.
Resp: mL 350
